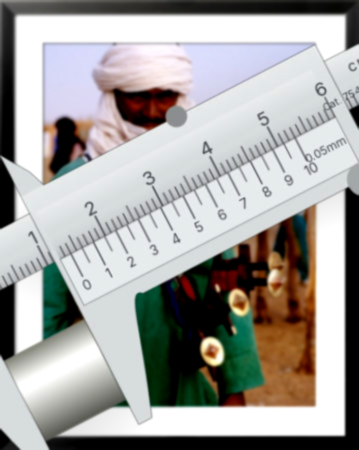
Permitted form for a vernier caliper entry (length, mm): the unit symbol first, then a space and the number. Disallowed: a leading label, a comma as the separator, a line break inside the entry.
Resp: mm 14.0
